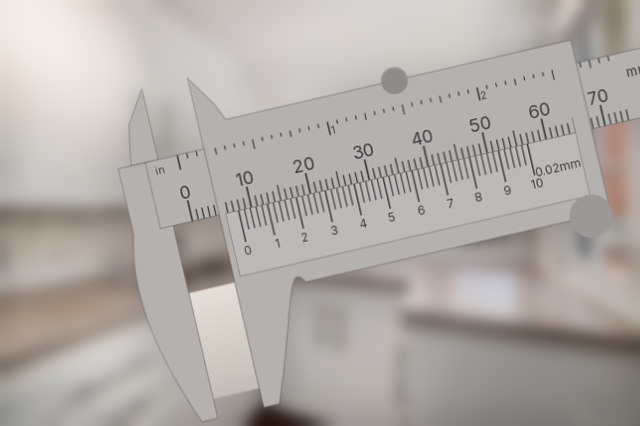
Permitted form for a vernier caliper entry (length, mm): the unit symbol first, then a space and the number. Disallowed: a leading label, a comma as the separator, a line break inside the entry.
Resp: mm 7.8
